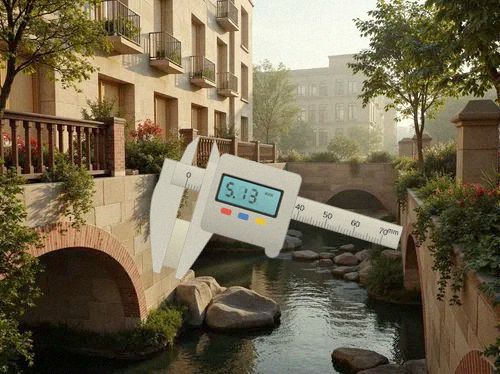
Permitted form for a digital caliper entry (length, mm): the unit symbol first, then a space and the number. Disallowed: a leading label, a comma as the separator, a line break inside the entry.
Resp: mm 5.13
